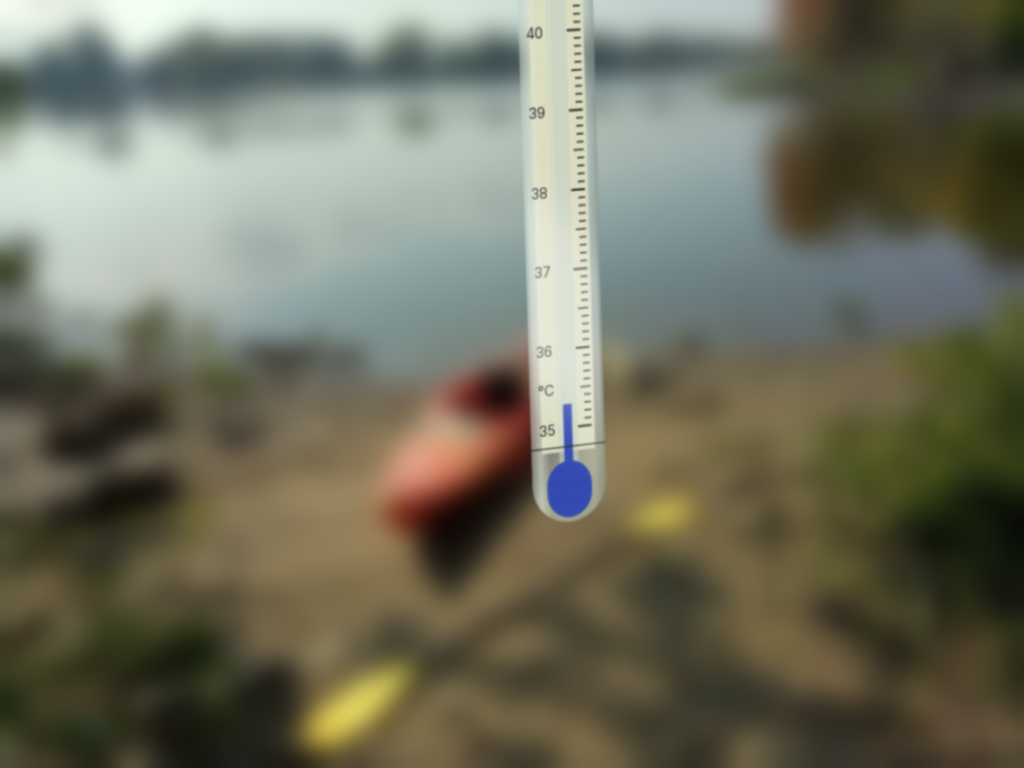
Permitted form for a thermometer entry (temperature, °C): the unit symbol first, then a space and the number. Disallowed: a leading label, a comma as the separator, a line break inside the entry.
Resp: °C 35.3
